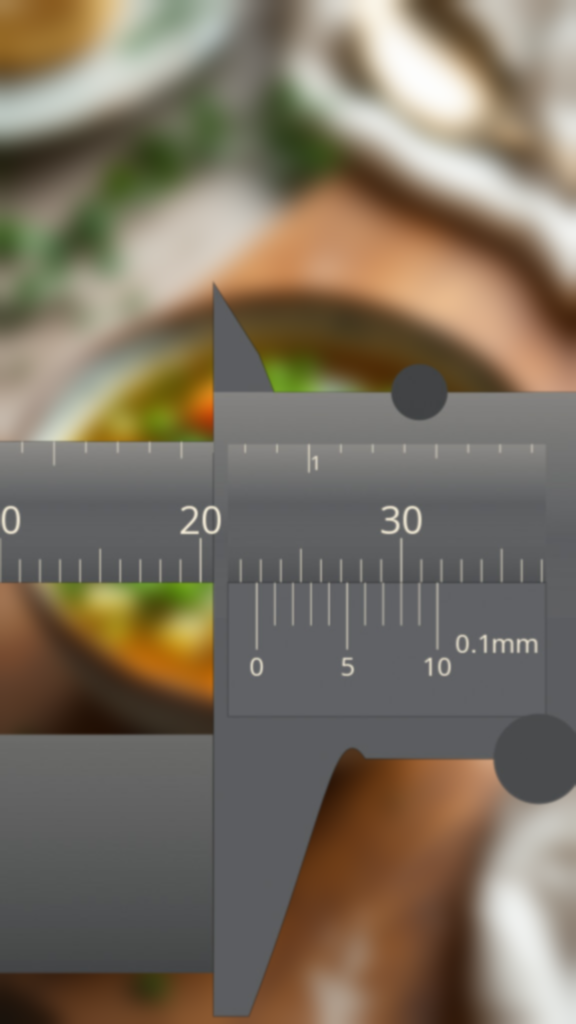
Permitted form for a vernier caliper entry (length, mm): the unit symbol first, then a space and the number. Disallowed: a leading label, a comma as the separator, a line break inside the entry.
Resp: mm 22.8
